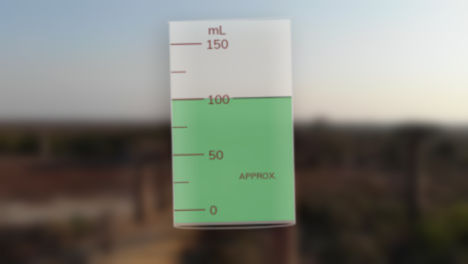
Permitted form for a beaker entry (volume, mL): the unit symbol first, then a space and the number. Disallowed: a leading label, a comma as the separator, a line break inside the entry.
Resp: mL 100
